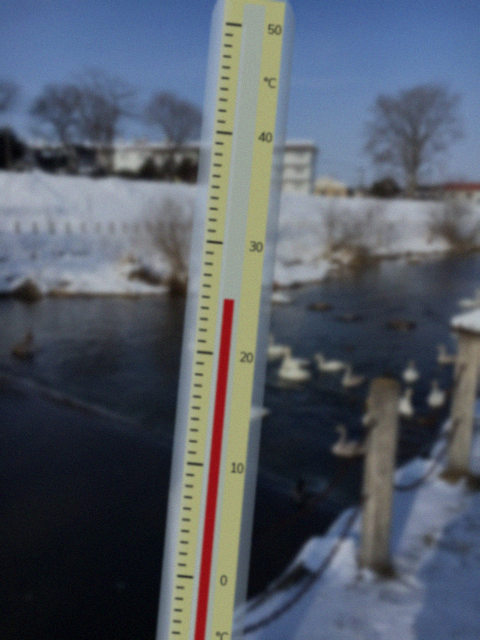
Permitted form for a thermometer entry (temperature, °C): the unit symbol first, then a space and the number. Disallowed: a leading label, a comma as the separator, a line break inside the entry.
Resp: °C 25
